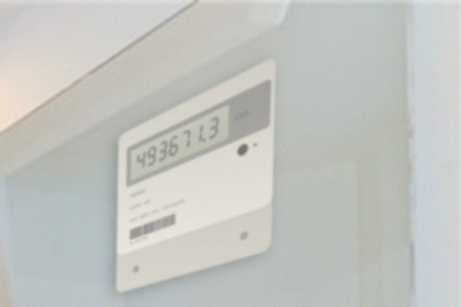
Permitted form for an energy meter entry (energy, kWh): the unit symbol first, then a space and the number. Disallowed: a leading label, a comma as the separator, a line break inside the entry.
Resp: kWh 493671.3
